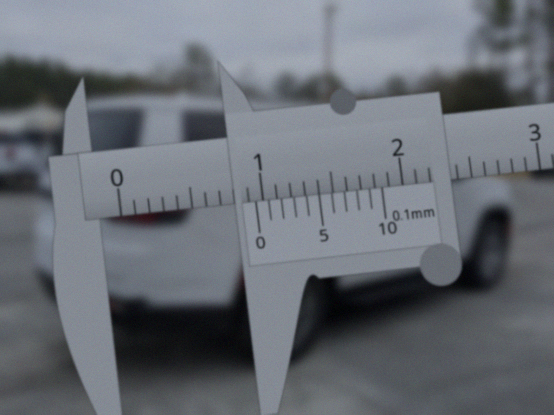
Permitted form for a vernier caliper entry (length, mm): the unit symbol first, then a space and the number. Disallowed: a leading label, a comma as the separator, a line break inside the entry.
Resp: mm 9.5
